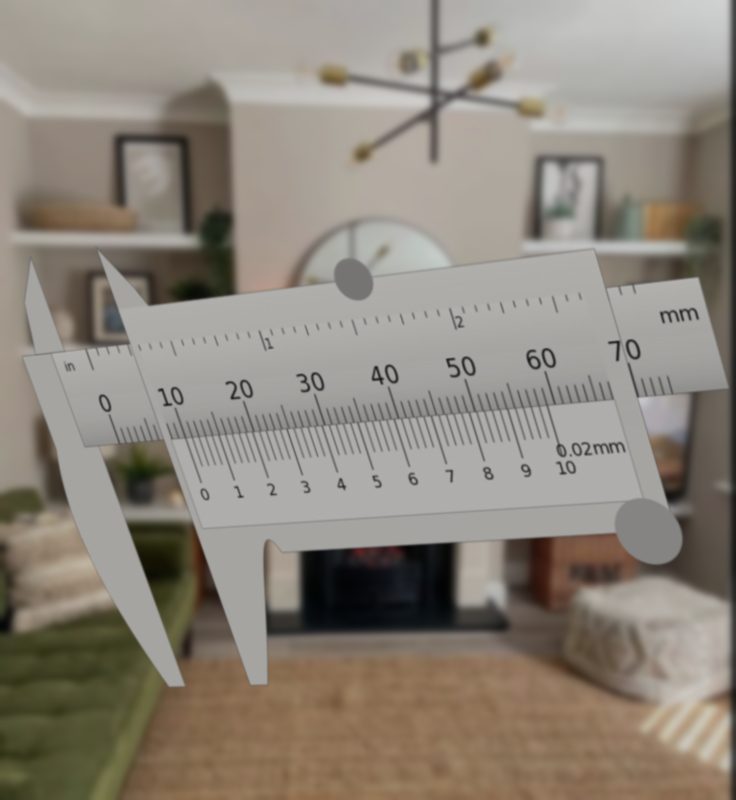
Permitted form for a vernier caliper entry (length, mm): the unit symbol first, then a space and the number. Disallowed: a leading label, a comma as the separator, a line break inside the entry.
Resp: mm 10.0
